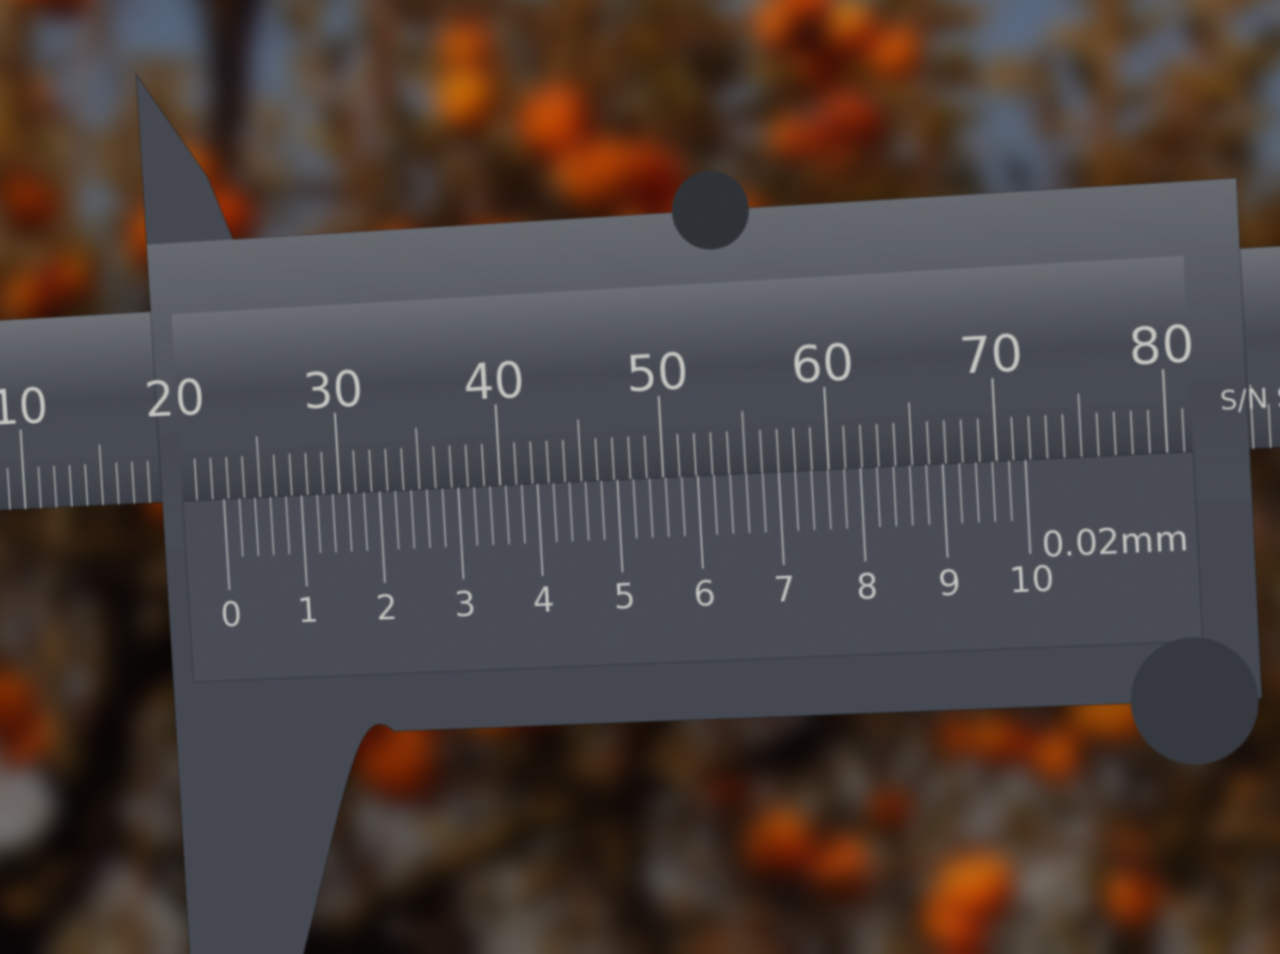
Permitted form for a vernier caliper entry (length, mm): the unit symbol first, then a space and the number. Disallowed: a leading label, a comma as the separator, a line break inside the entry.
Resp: mm 22.7
